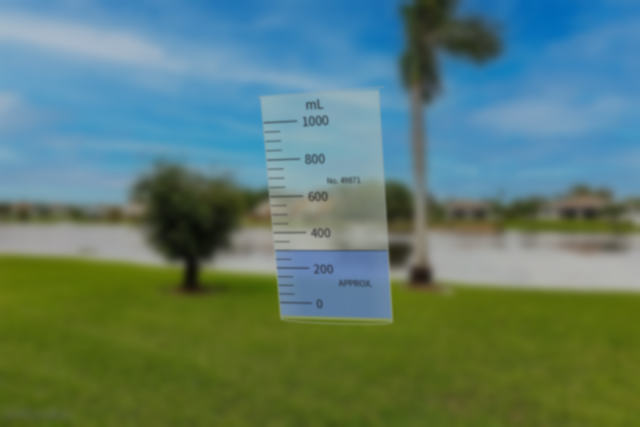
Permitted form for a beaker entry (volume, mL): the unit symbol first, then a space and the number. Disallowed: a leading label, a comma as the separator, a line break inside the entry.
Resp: mL 300
